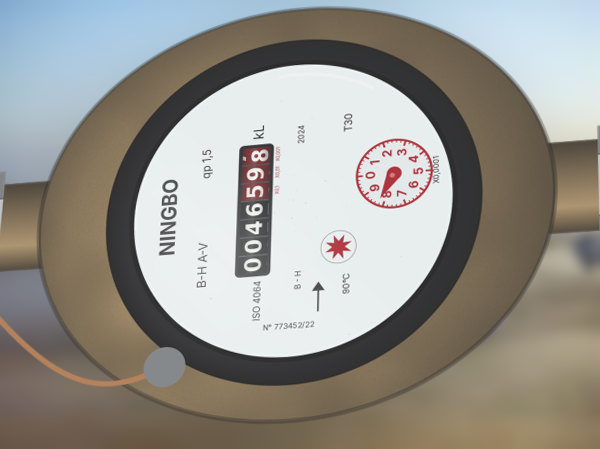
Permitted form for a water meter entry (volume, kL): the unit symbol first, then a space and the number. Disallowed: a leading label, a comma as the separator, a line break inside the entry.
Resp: kL 46.5978
